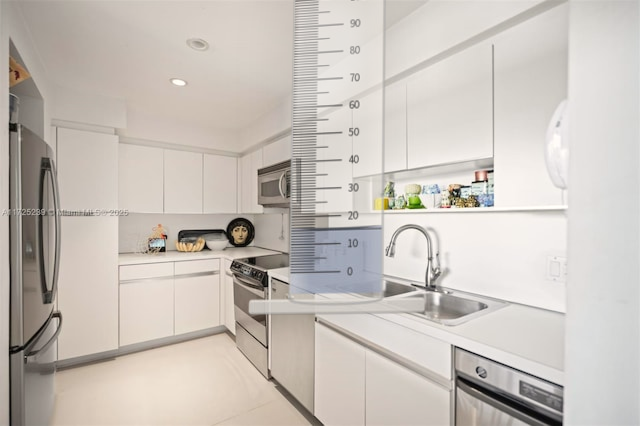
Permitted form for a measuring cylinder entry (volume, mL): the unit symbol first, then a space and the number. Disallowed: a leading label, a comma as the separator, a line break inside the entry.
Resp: mL 15
